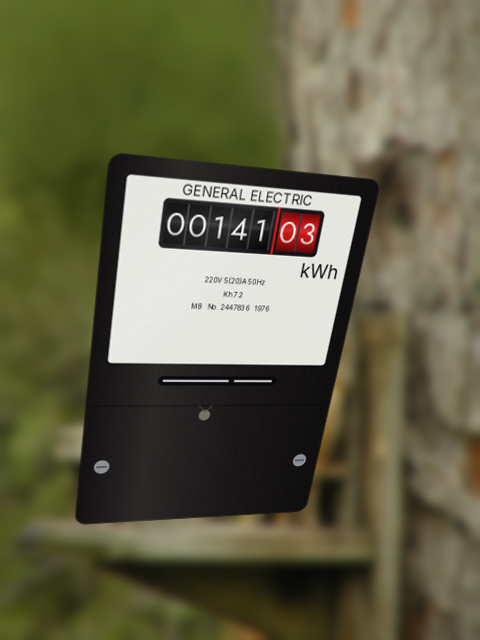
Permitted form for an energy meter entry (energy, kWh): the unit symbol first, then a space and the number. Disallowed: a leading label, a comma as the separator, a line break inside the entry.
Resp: kWh 141.03
